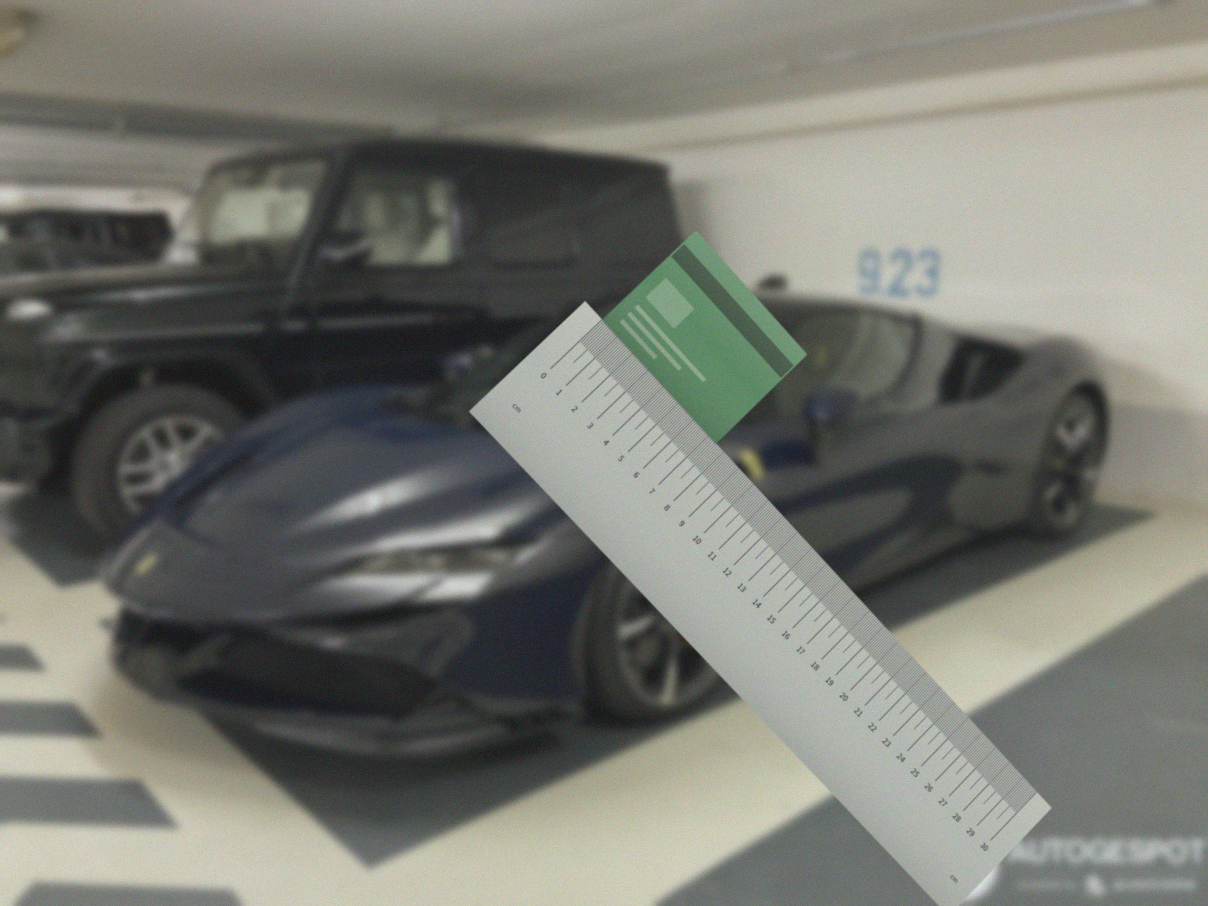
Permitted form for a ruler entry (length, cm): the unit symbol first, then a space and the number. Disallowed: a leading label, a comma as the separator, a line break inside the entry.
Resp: cm 7.5
